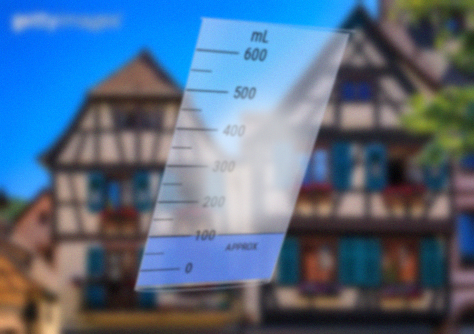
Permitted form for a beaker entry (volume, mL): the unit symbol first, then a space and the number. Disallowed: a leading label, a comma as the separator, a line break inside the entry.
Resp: mL 100
